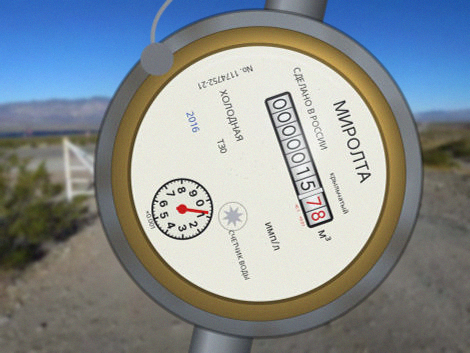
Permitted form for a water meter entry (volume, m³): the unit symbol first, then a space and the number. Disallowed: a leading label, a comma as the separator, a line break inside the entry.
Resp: m³ 15.780
